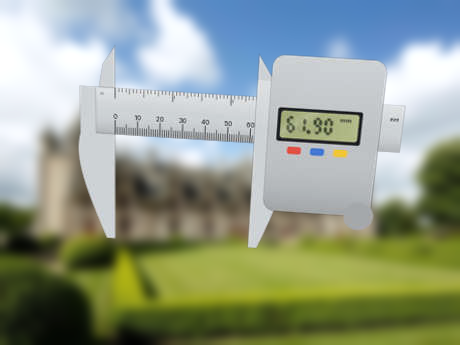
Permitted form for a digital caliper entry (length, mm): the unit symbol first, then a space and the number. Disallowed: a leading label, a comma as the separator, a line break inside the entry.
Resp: mm 61.90
